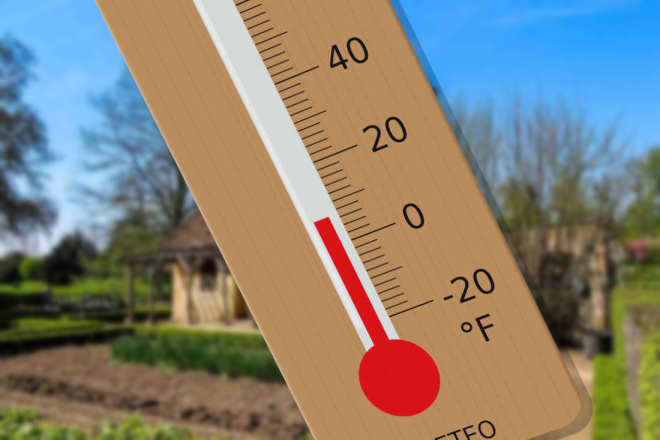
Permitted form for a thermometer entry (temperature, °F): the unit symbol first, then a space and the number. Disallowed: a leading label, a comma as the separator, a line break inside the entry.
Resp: °F 7
